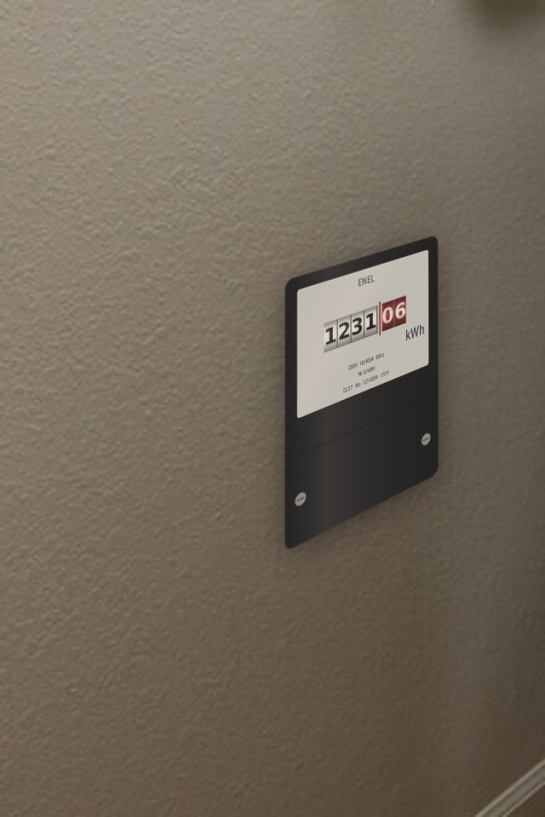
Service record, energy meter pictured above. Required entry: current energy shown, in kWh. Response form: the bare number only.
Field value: 1231.06
